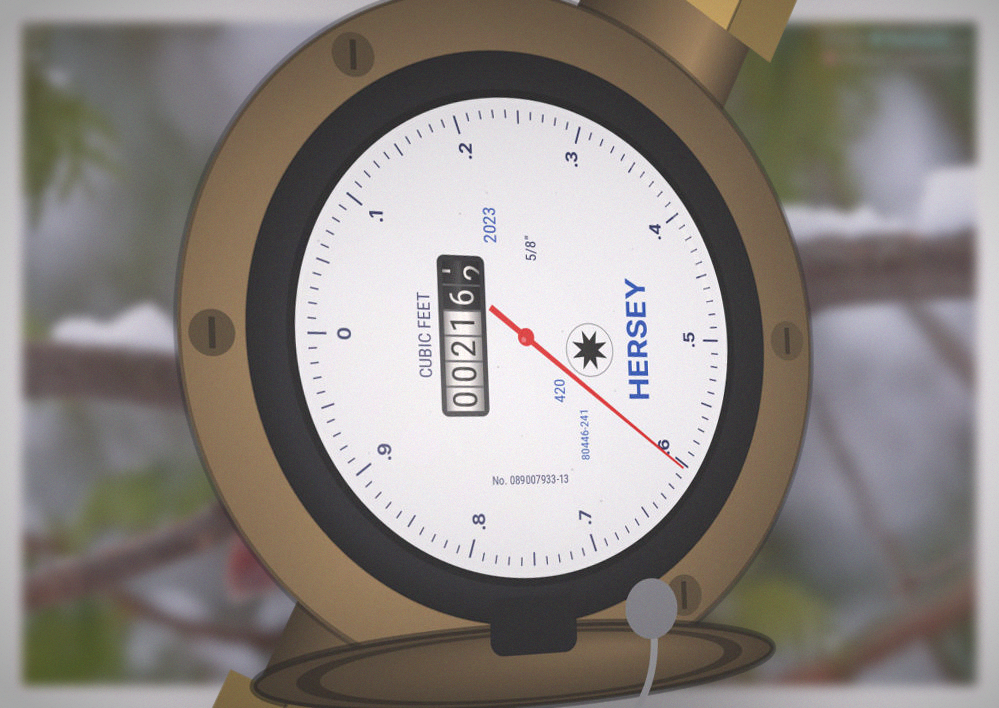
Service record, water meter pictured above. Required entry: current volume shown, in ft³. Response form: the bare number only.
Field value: 2161.60
